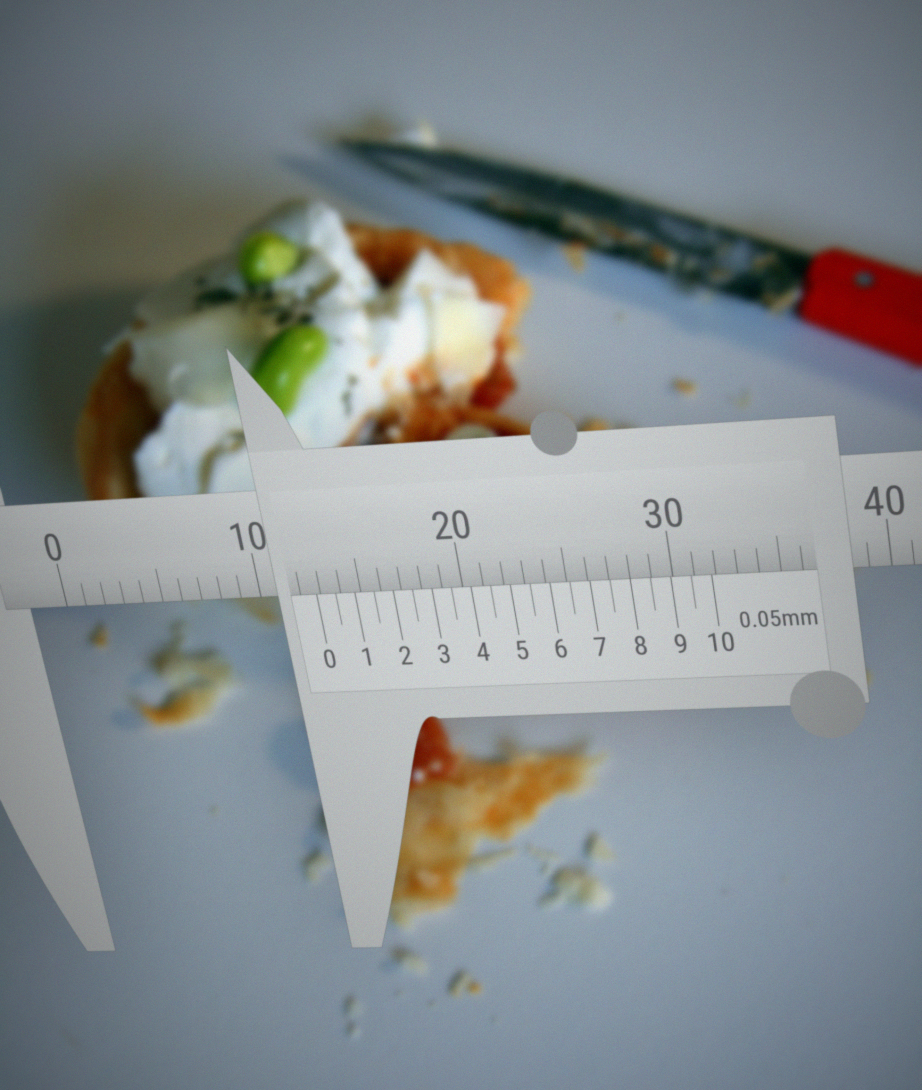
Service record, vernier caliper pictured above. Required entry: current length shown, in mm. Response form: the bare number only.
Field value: 12.8
